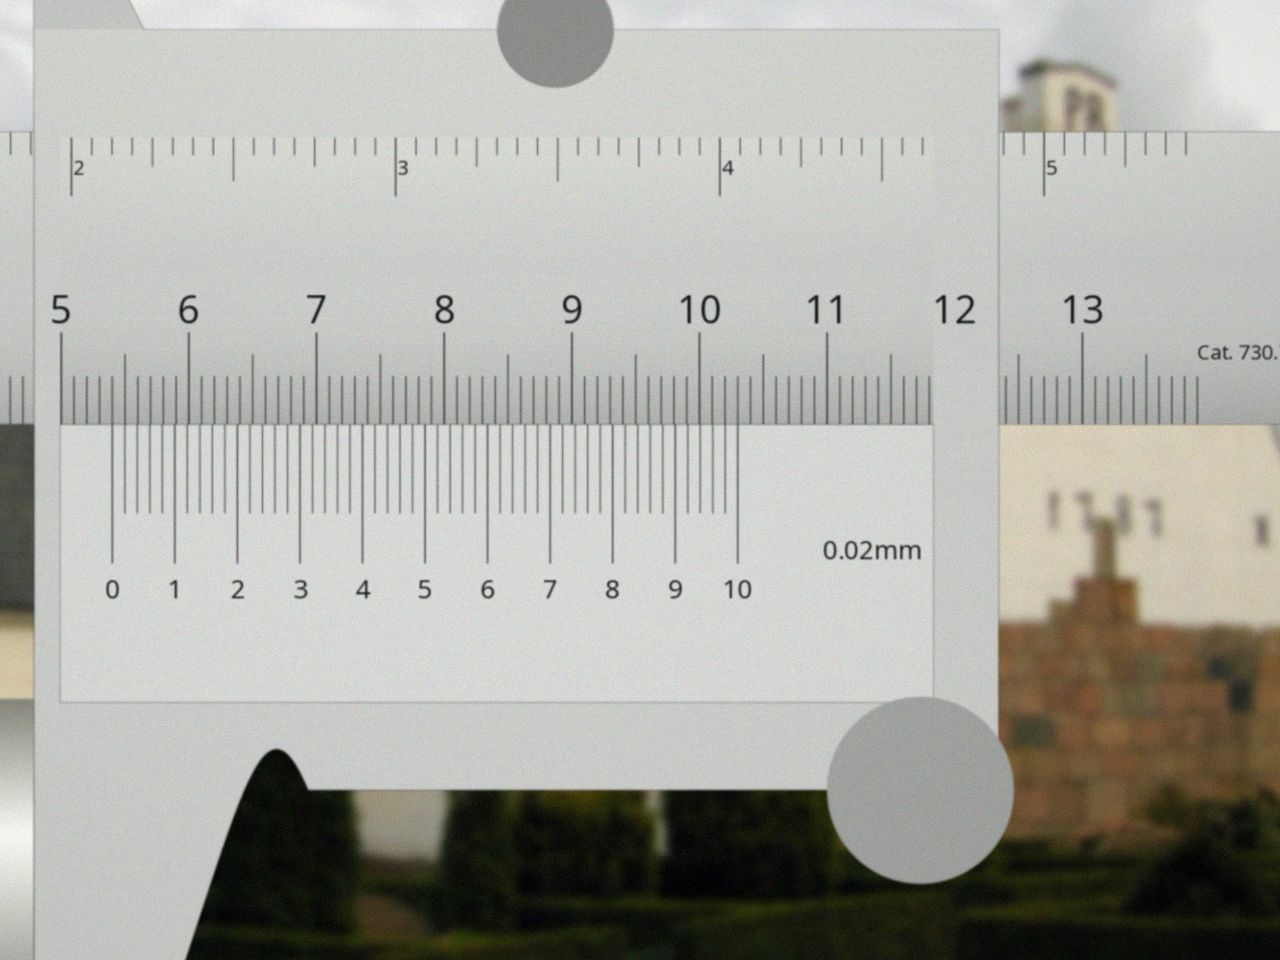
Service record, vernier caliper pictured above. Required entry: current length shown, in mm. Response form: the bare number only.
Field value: 54.0
